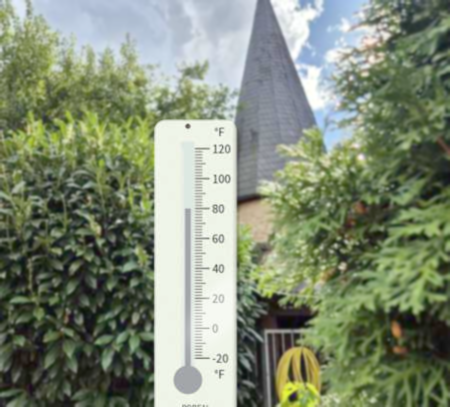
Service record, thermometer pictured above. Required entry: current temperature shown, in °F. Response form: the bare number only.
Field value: 80
